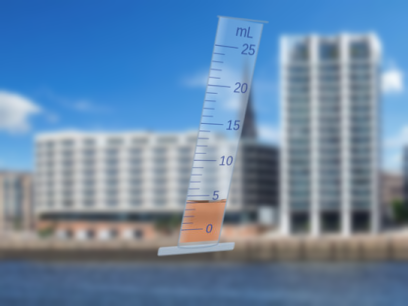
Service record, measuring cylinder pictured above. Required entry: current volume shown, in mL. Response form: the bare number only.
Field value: 4
